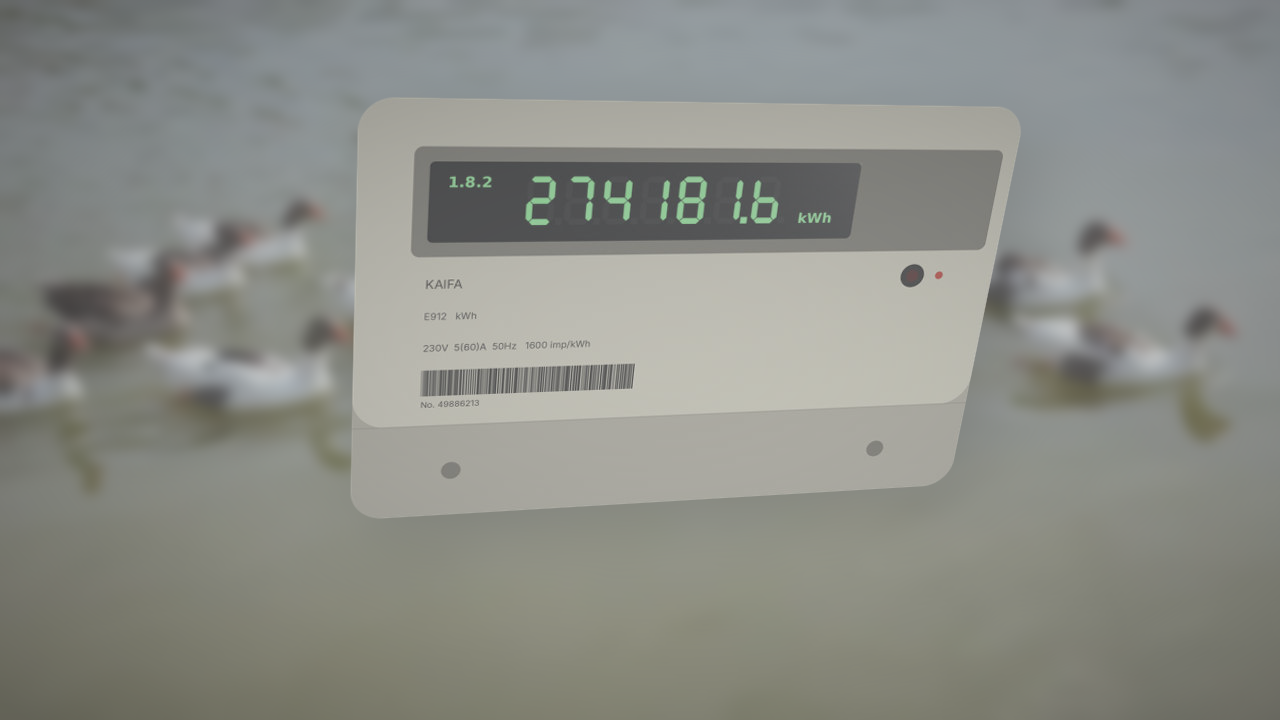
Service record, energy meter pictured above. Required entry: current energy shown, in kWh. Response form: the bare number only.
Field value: 274181.6
